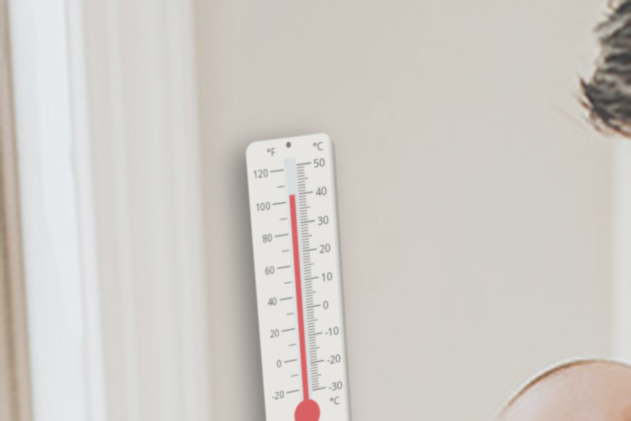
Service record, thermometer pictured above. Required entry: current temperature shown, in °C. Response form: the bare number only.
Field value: 40
